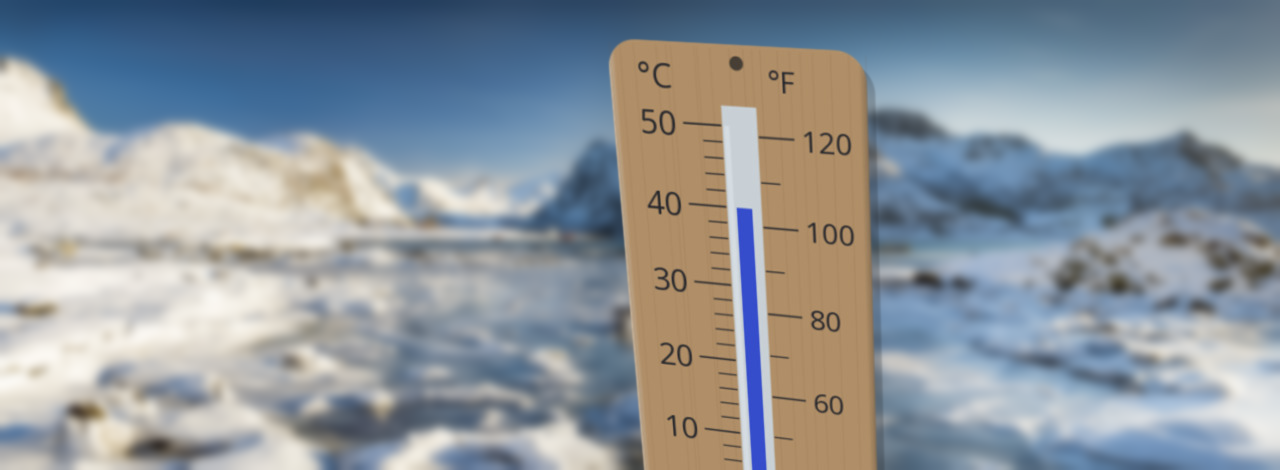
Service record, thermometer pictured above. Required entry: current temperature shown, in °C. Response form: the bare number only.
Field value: 40
